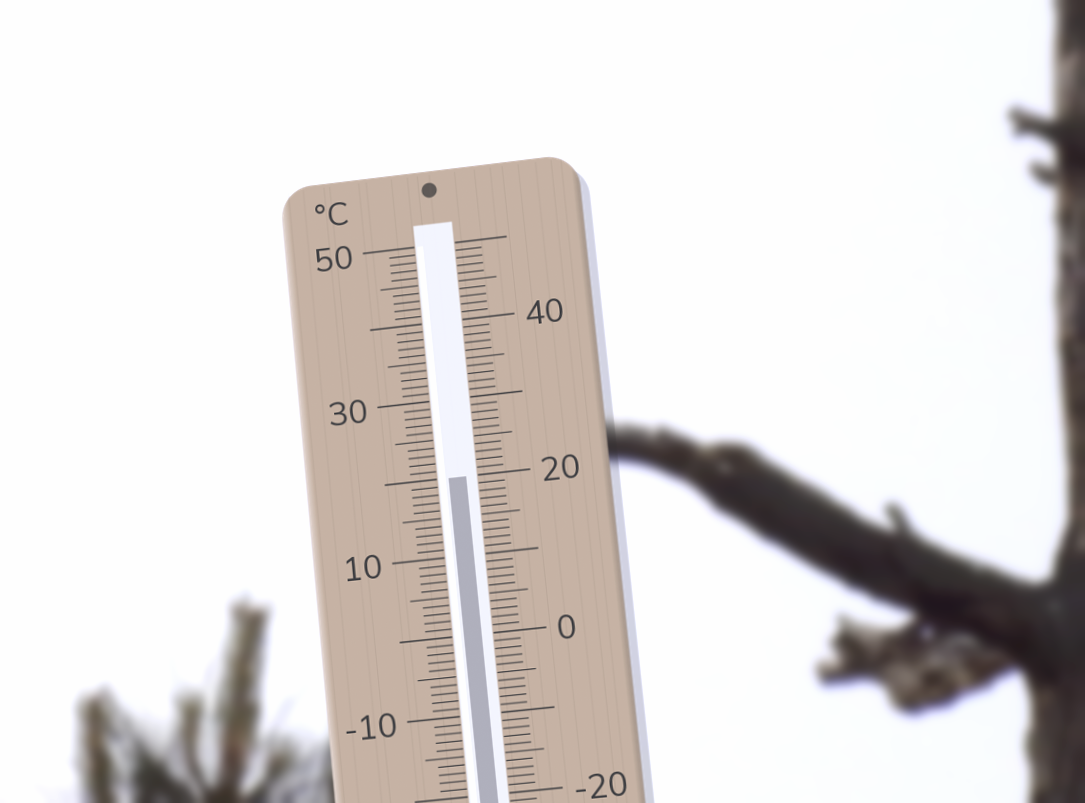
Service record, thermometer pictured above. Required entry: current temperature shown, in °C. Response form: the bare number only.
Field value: 20
